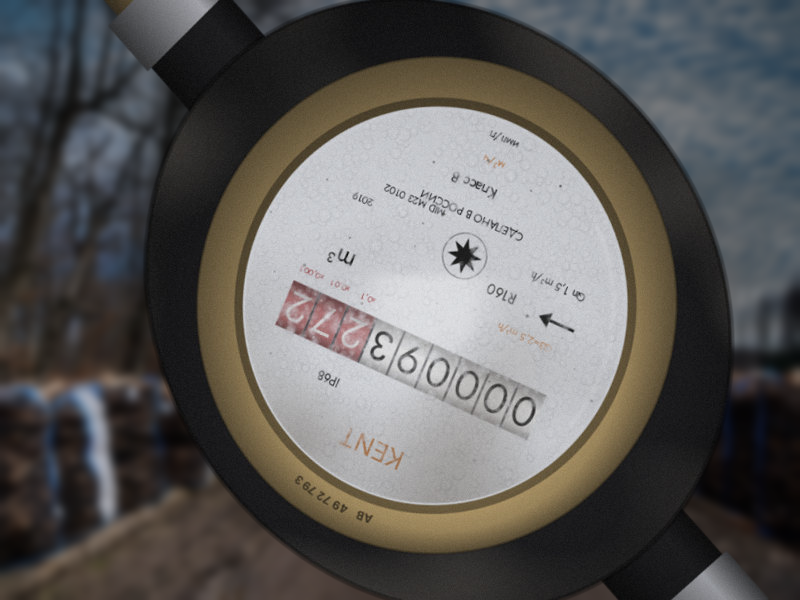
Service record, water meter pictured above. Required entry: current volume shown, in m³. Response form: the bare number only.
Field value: 93.272
